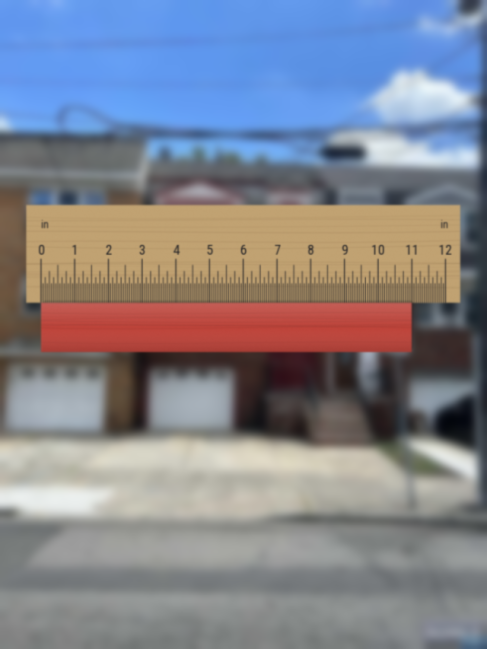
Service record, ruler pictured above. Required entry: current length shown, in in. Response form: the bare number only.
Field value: 11
